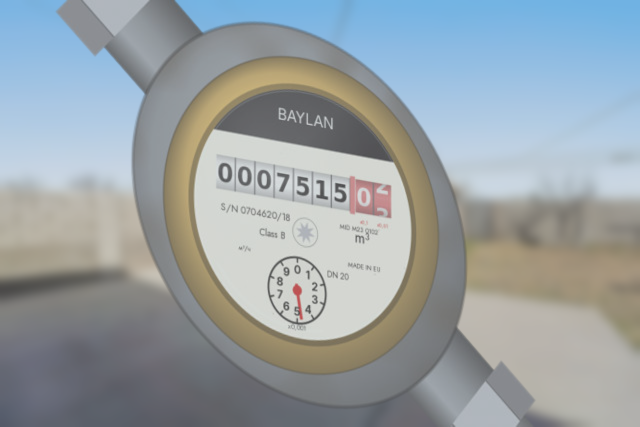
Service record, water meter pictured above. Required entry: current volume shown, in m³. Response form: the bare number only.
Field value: 7515.024
